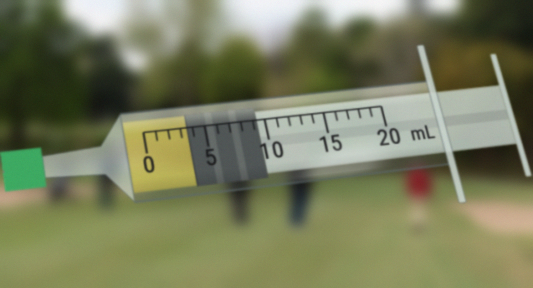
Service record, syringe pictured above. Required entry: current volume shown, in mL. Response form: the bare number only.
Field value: 3.5
